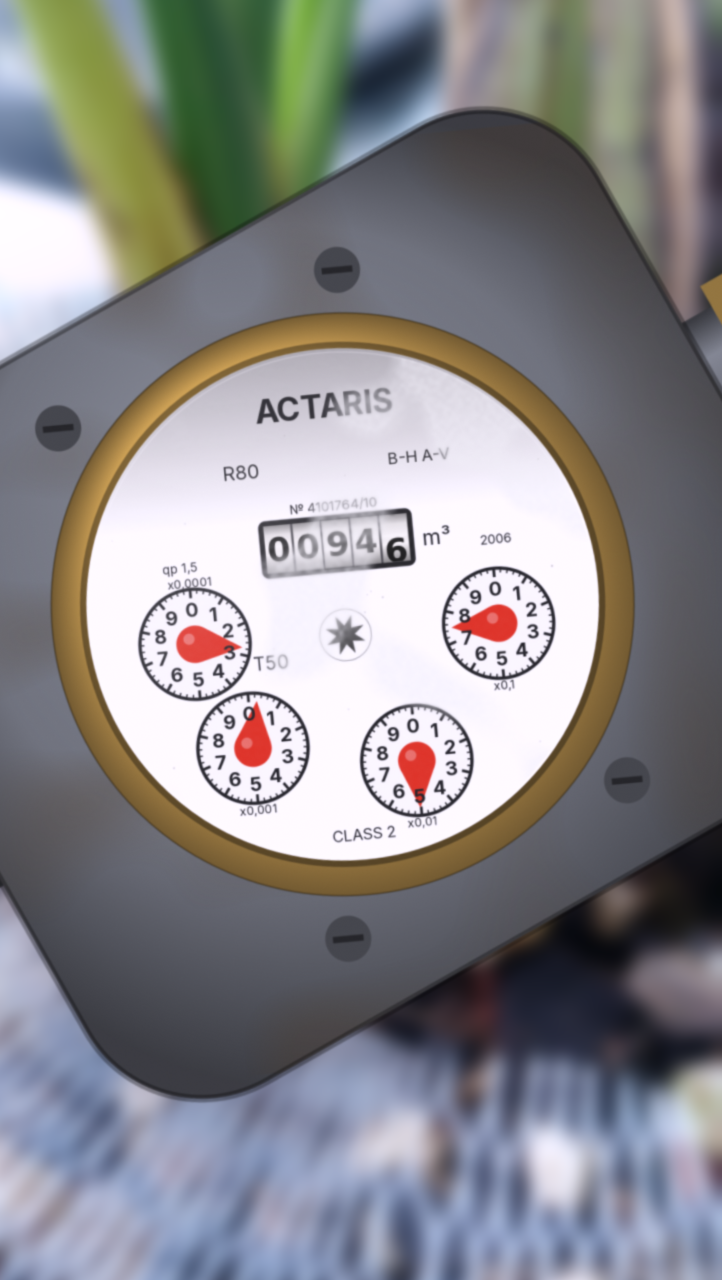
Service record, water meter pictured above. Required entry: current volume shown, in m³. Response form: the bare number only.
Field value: 945.7502
